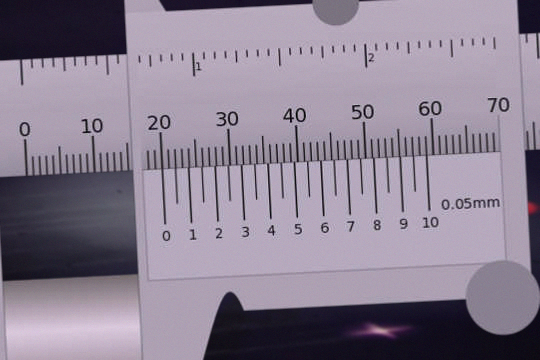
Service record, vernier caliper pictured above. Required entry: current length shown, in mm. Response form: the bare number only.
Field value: 20.0
